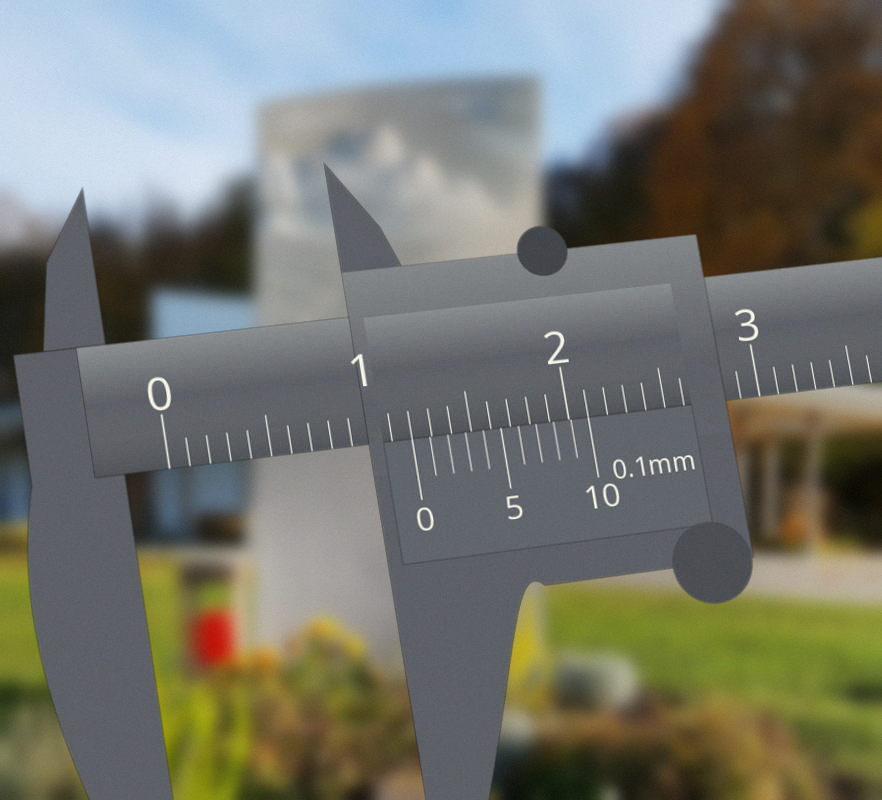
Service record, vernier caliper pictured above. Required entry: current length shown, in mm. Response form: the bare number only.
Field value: 12.0
